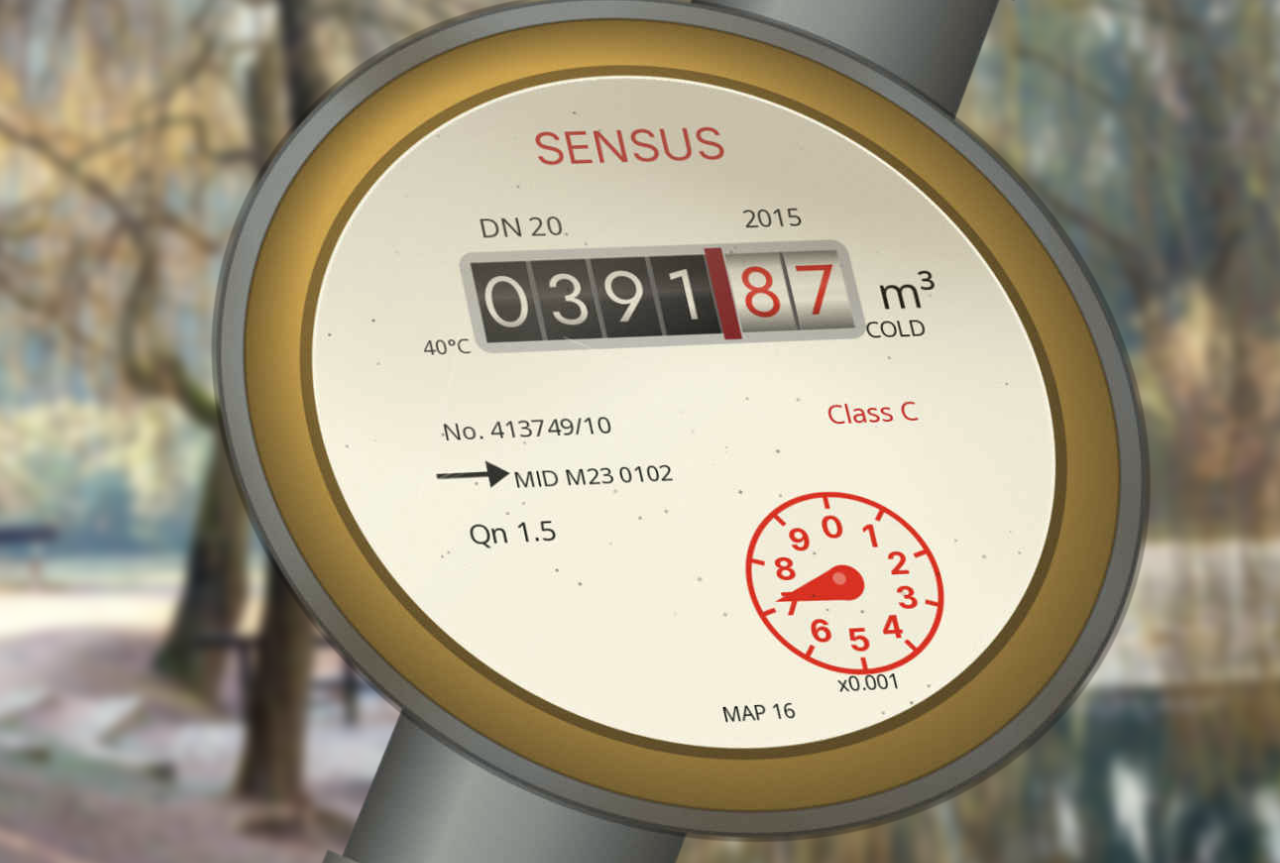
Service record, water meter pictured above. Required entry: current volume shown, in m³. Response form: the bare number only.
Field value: 391.877
